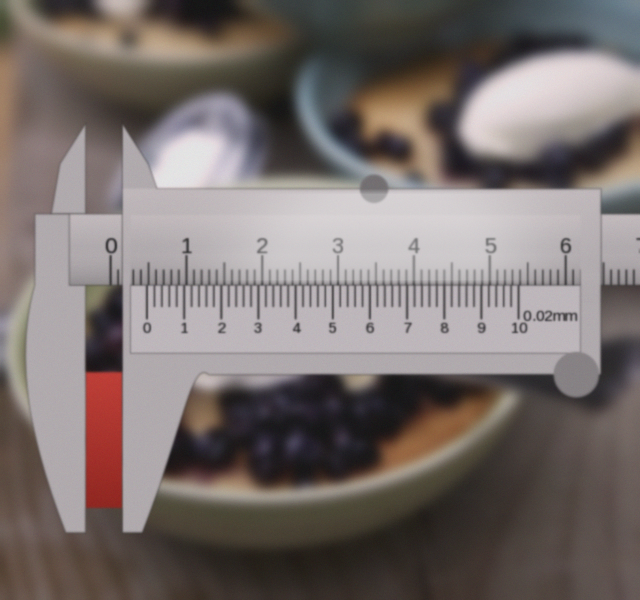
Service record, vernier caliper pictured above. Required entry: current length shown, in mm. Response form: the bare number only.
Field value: 4.8
